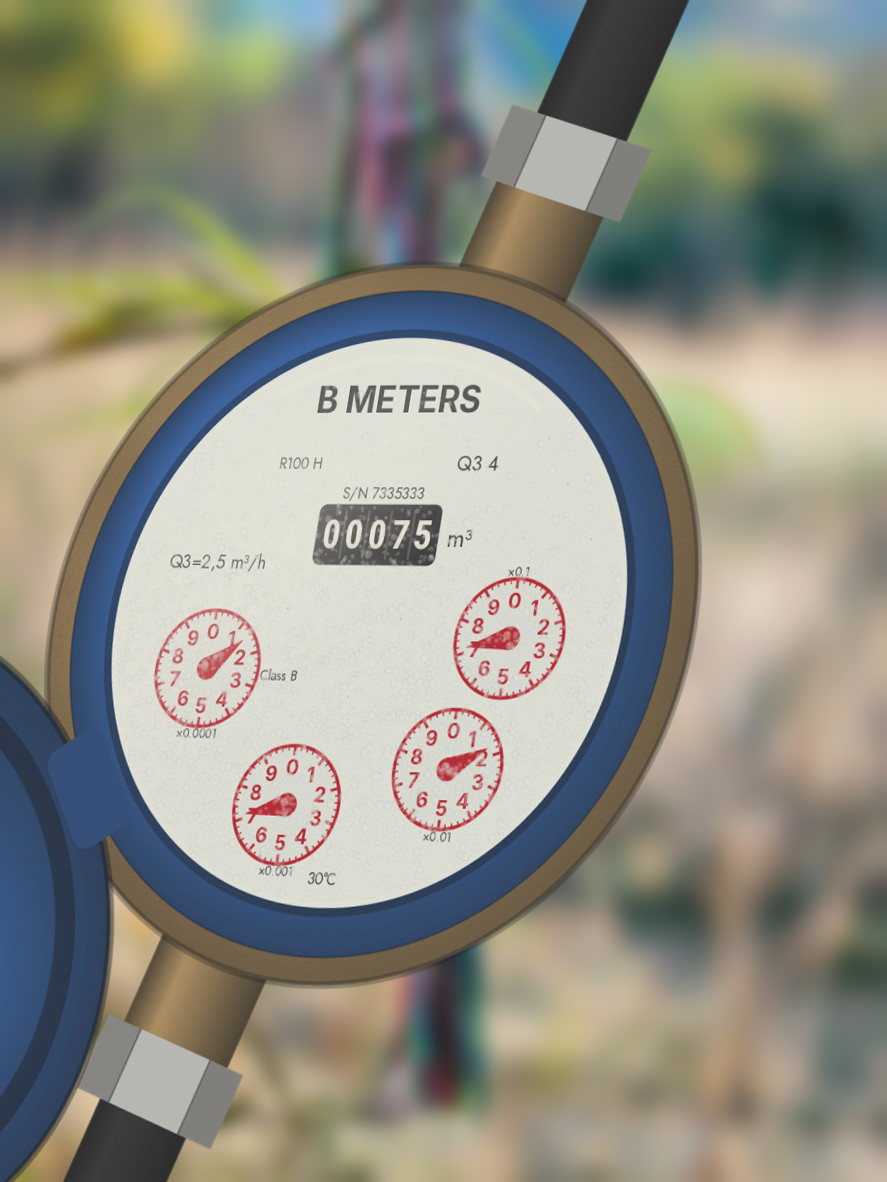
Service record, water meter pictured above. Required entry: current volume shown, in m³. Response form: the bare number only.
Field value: 75.7171
